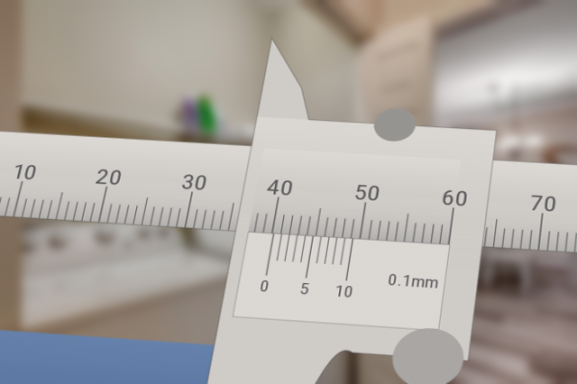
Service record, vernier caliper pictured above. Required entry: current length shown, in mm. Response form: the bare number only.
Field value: 40.2
